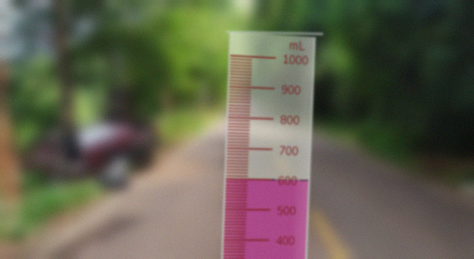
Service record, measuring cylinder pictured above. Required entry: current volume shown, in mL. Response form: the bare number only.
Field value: 600
